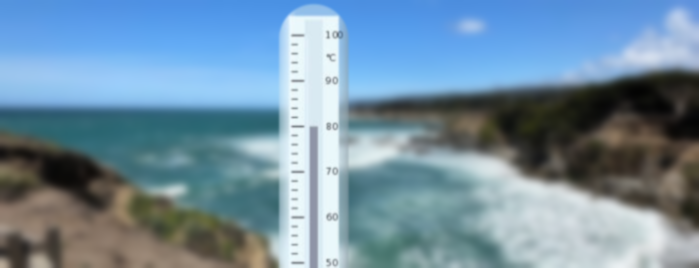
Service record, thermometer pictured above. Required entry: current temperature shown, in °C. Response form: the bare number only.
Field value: 80
